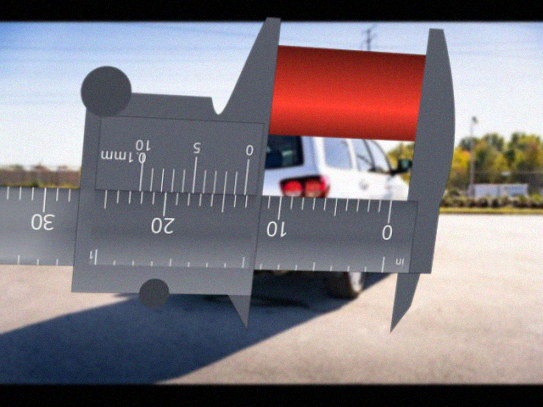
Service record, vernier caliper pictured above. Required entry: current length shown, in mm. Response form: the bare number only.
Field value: 13.2
